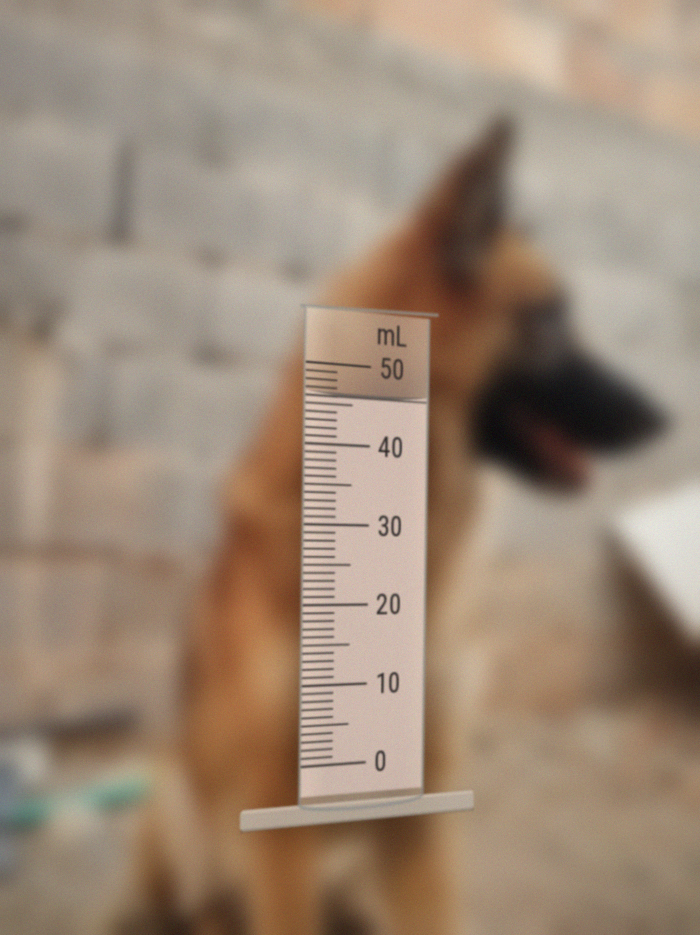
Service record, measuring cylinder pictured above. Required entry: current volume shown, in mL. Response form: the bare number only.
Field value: 46
